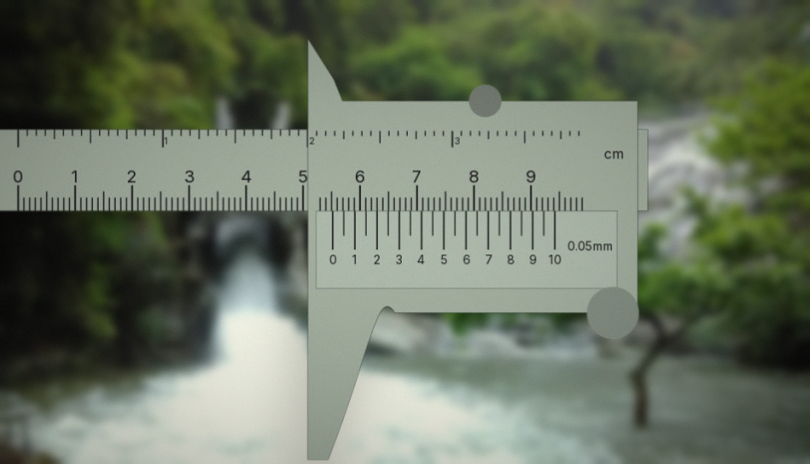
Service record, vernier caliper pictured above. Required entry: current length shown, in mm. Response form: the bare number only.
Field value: 55.2
